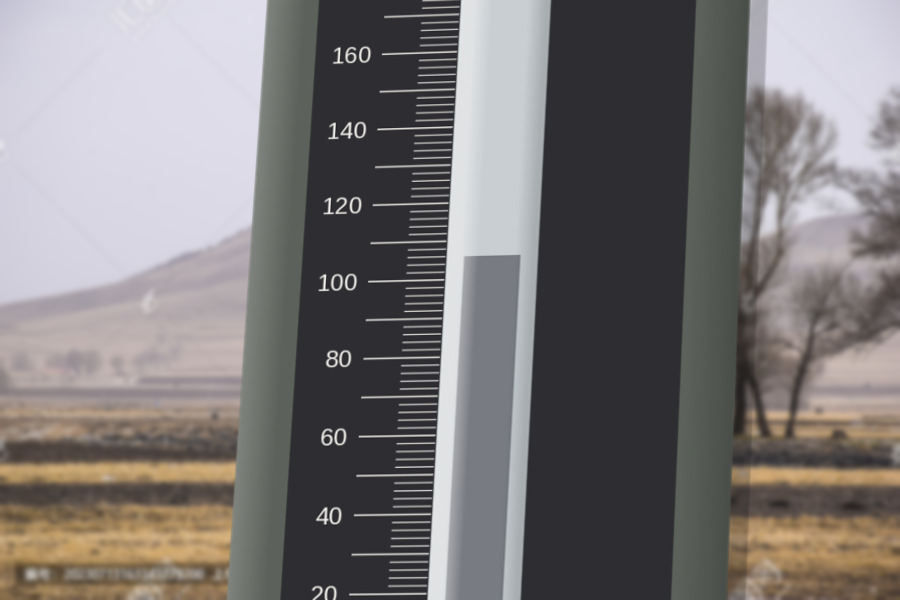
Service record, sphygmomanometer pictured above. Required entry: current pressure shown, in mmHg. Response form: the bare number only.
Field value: 106
